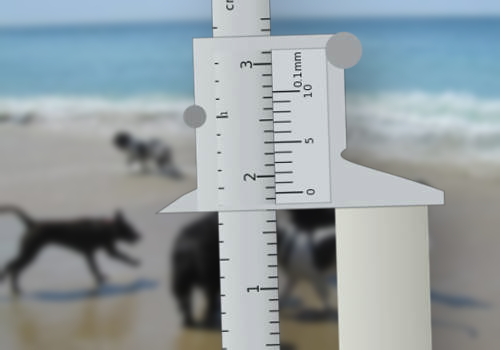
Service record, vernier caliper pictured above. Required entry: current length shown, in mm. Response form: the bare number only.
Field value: 18.5
